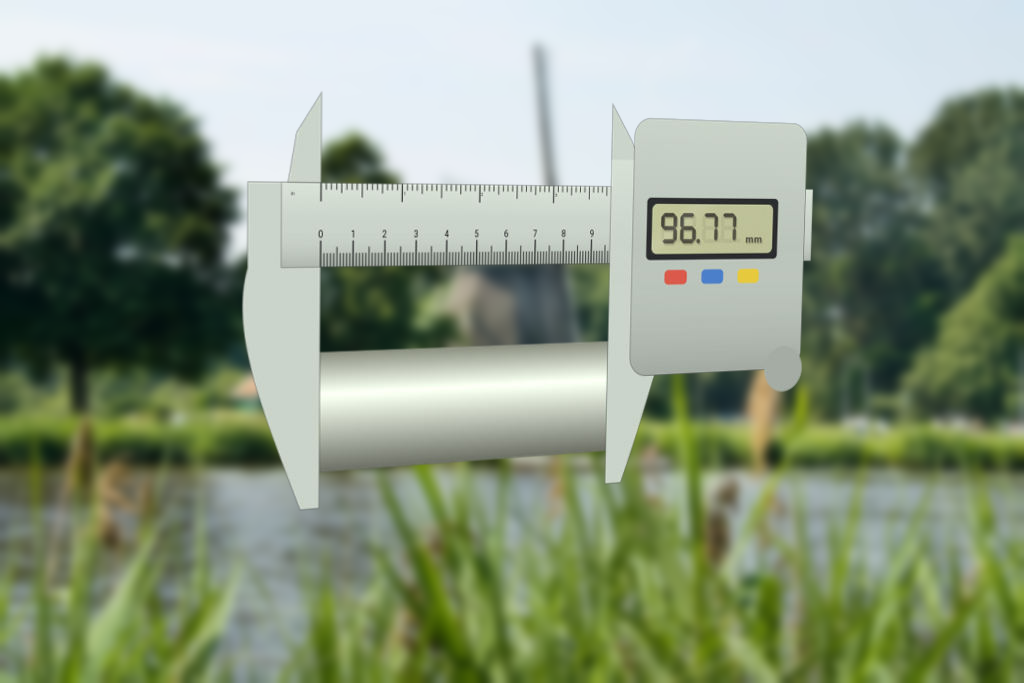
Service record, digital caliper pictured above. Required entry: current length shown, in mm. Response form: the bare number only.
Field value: 96.77
